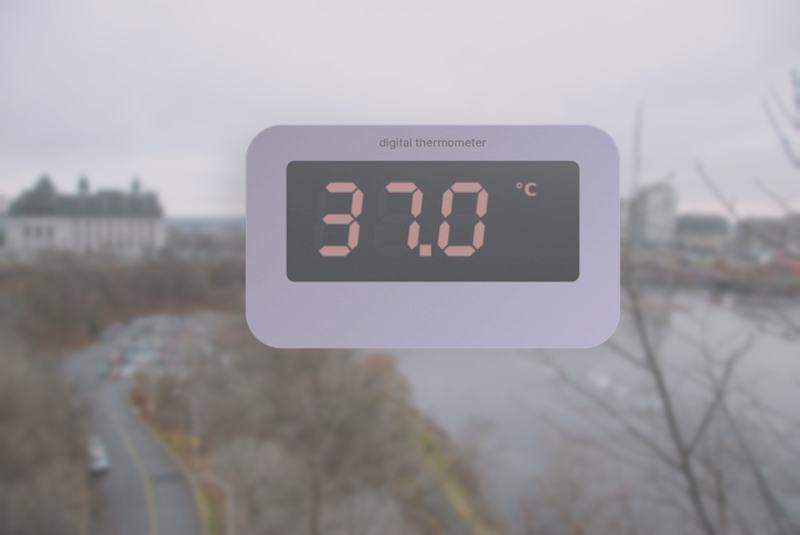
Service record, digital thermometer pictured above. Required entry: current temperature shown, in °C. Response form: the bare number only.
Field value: 37.0
